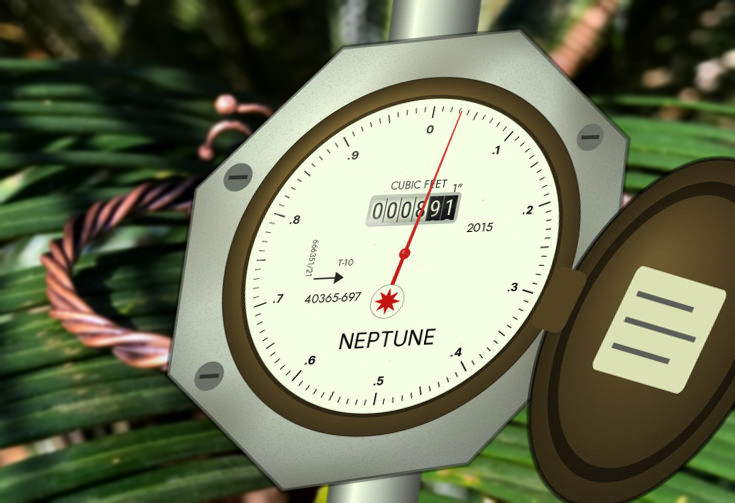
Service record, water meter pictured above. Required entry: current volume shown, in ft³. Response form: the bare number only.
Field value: 891.03
